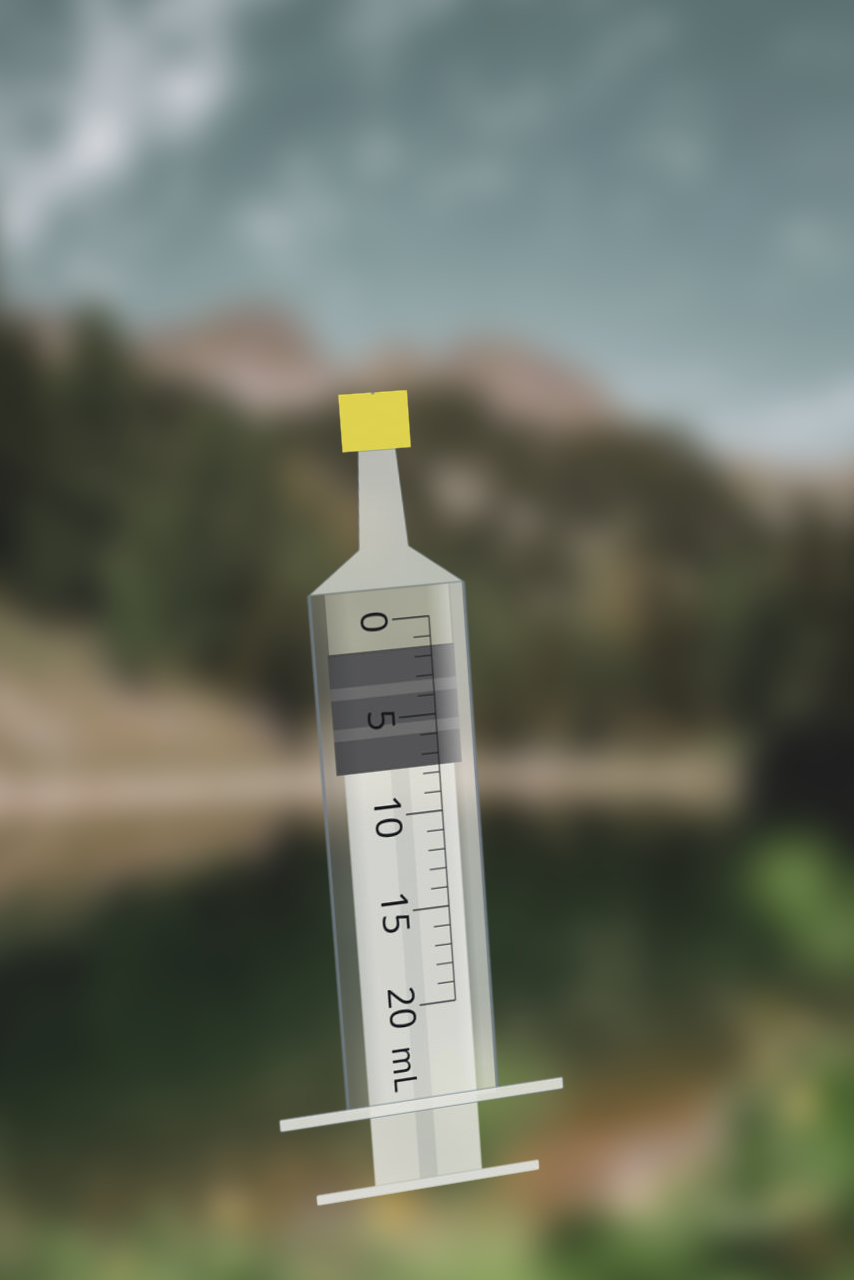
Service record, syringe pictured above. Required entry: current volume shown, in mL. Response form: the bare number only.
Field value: 1.5
